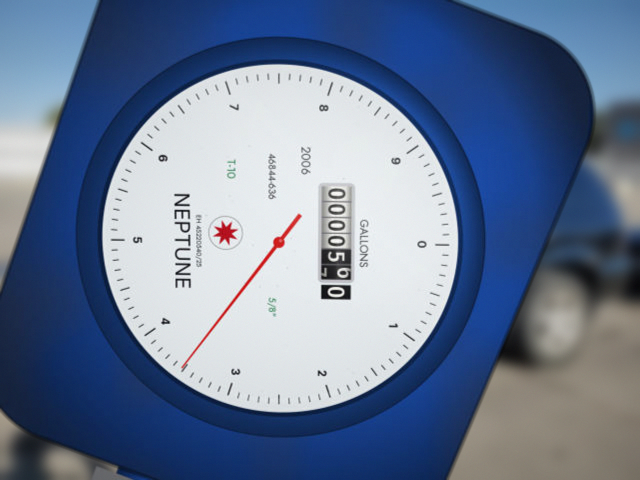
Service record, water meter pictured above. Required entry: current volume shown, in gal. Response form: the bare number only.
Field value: 563.5
